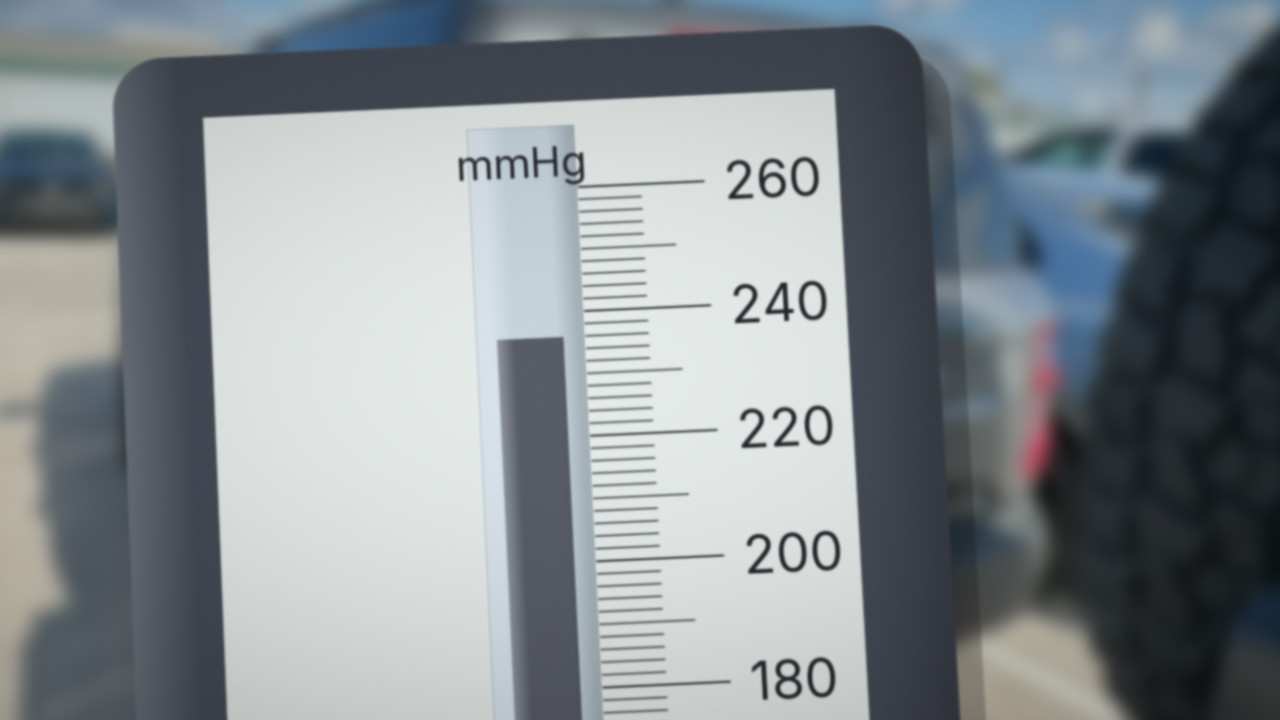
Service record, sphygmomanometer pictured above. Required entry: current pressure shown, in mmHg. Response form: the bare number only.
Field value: 236
